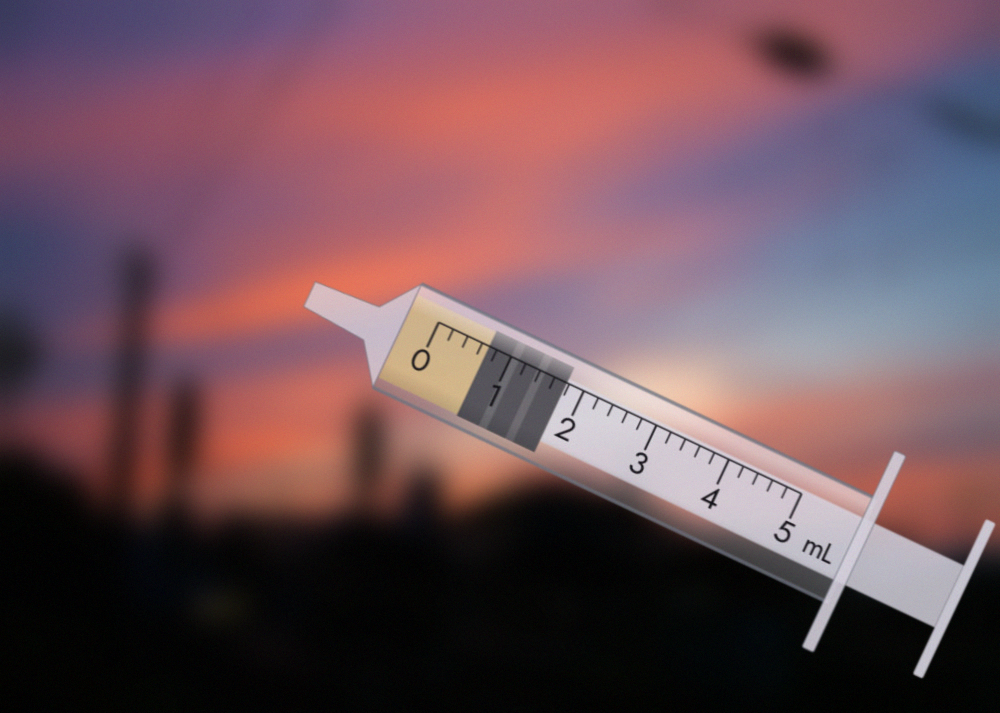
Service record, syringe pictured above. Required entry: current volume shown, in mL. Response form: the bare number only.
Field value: 0.7
